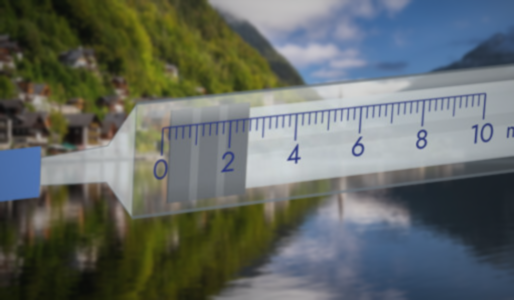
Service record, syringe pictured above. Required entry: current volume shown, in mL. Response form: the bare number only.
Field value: 0.2
